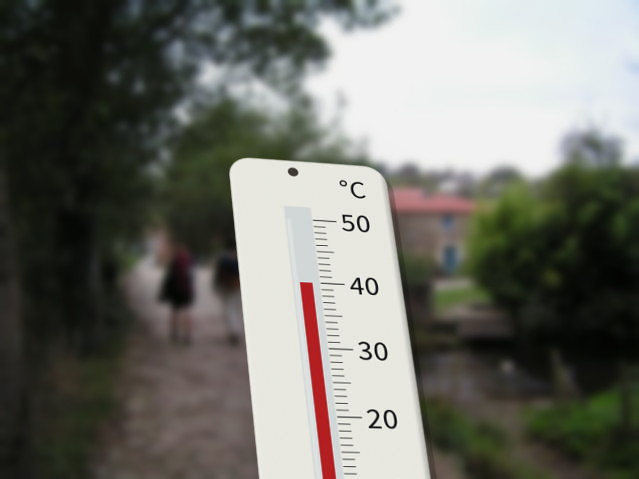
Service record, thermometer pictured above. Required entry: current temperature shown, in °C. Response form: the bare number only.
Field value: 40
